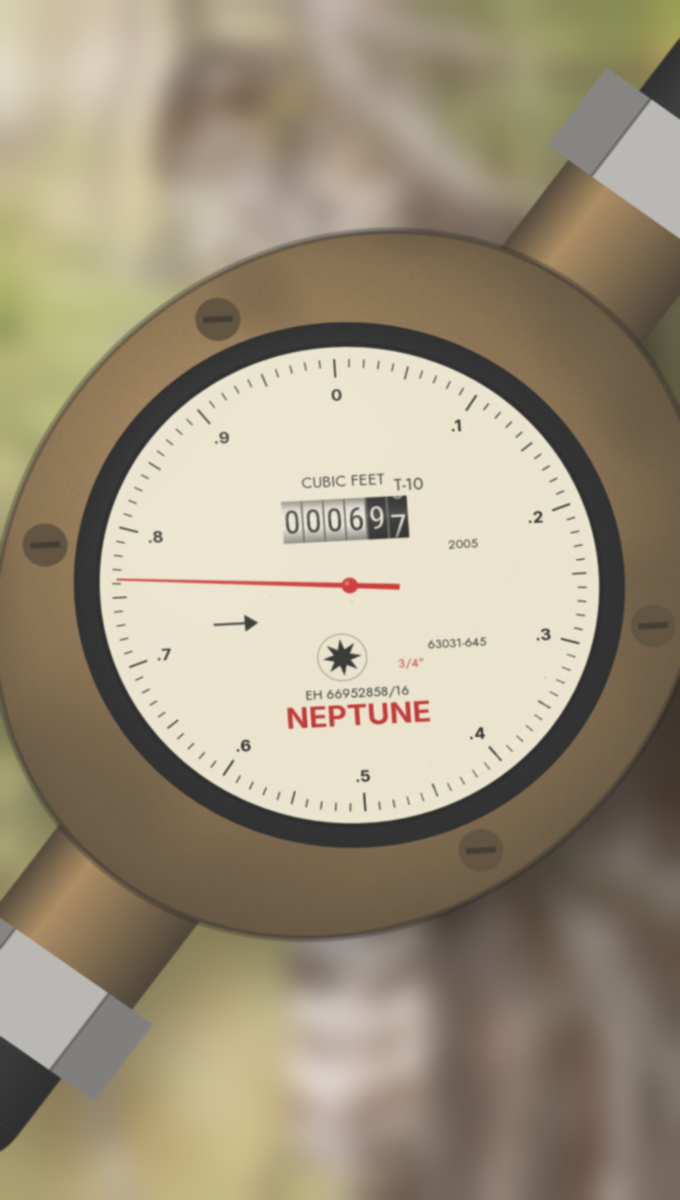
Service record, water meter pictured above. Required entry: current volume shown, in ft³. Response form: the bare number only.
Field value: 696.76
